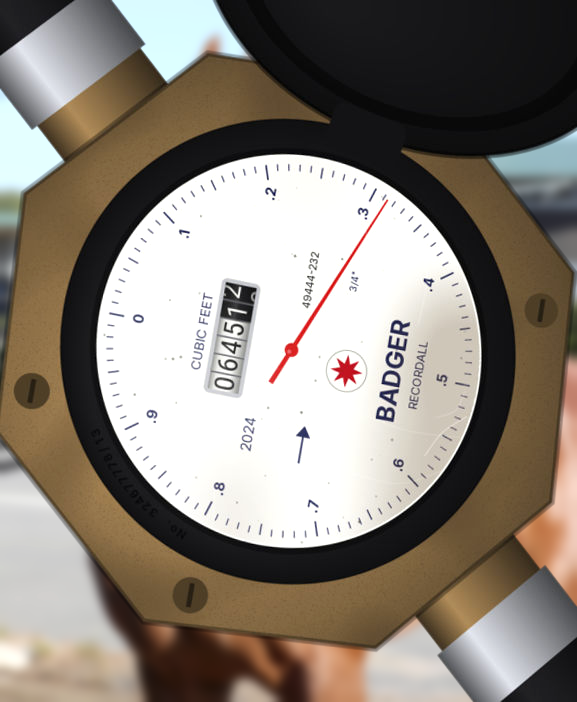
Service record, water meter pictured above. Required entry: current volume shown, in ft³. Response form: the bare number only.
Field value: 64512.31
